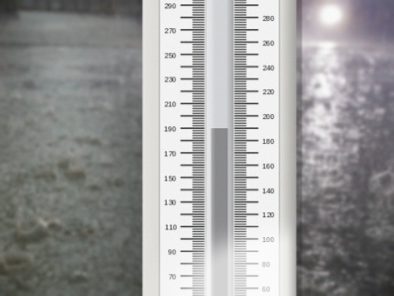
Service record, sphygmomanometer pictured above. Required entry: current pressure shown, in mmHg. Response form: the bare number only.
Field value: 190
